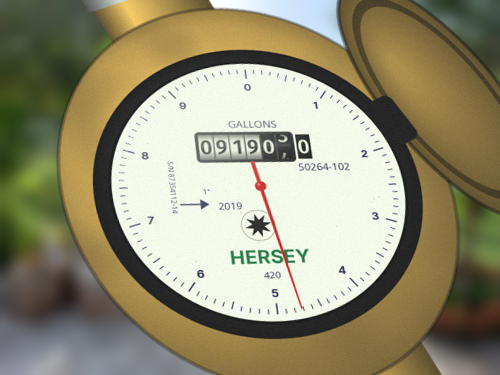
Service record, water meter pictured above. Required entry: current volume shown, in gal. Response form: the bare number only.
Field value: 919034.7
